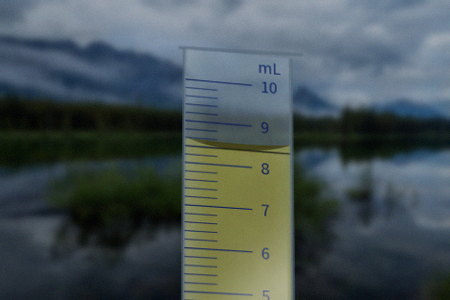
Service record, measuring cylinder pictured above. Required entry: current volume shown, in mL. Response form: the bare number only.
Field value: 8.4
